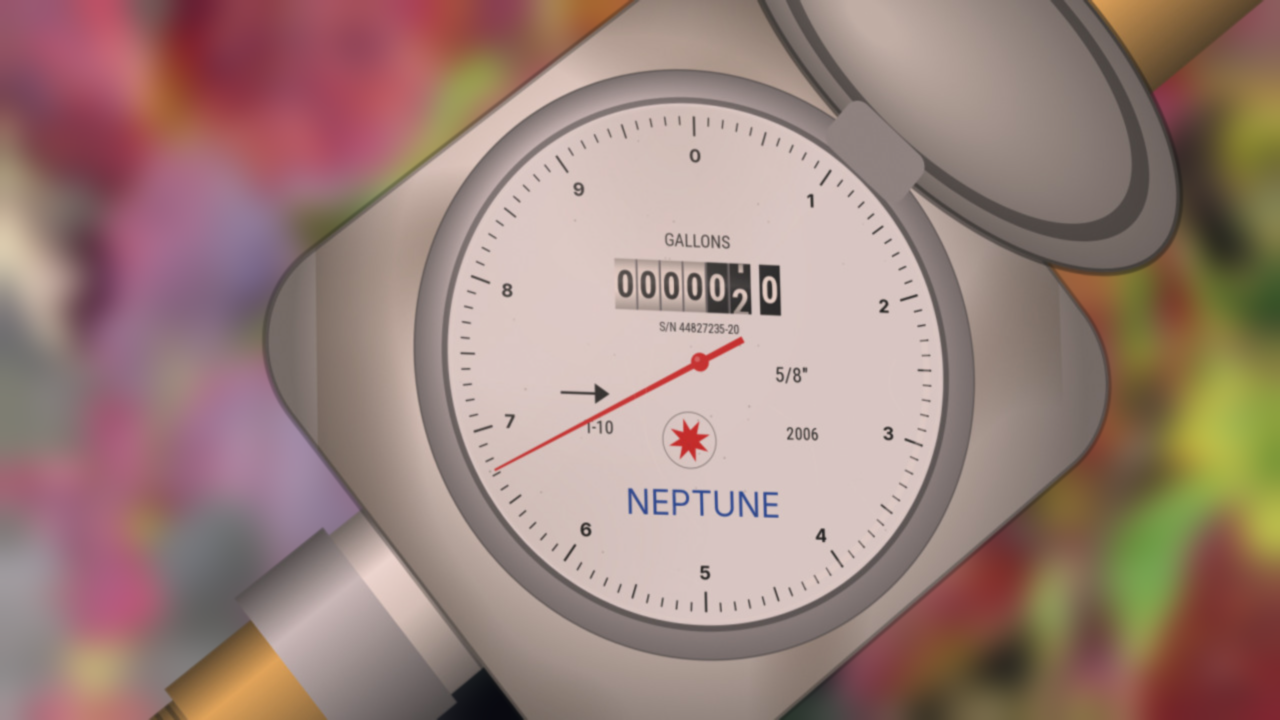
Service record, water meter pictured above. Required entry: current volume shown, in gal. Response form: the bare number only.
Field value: 16.7
